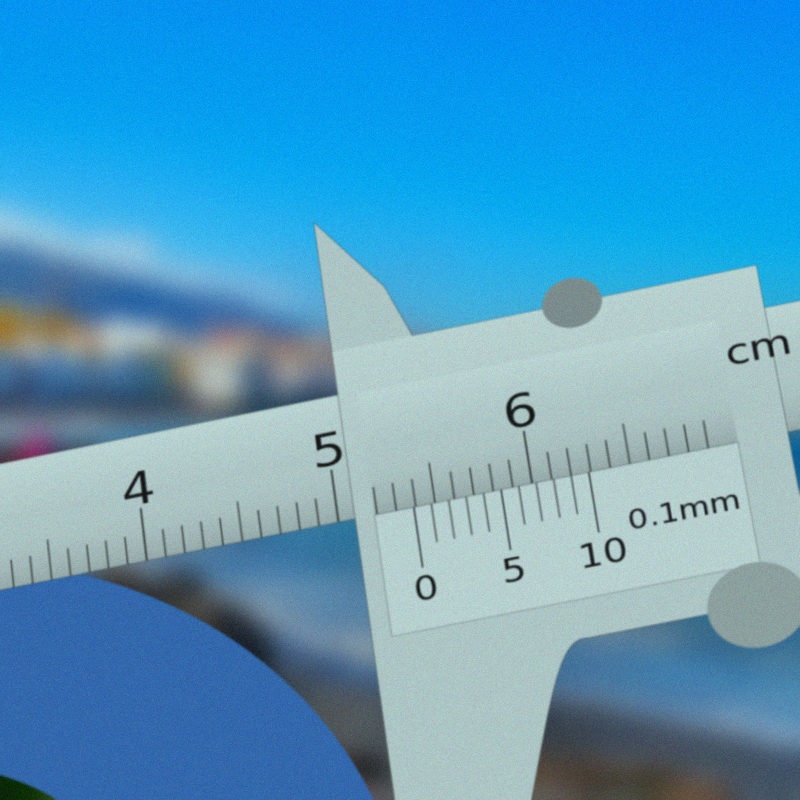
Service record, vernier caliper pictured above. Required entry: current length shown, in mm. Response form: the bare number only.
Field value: 53.9
